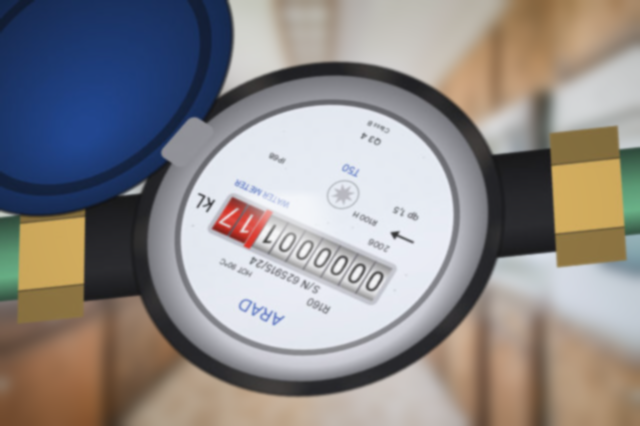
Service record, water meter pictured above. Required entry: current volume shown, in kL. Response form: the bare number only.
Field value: 1.17
